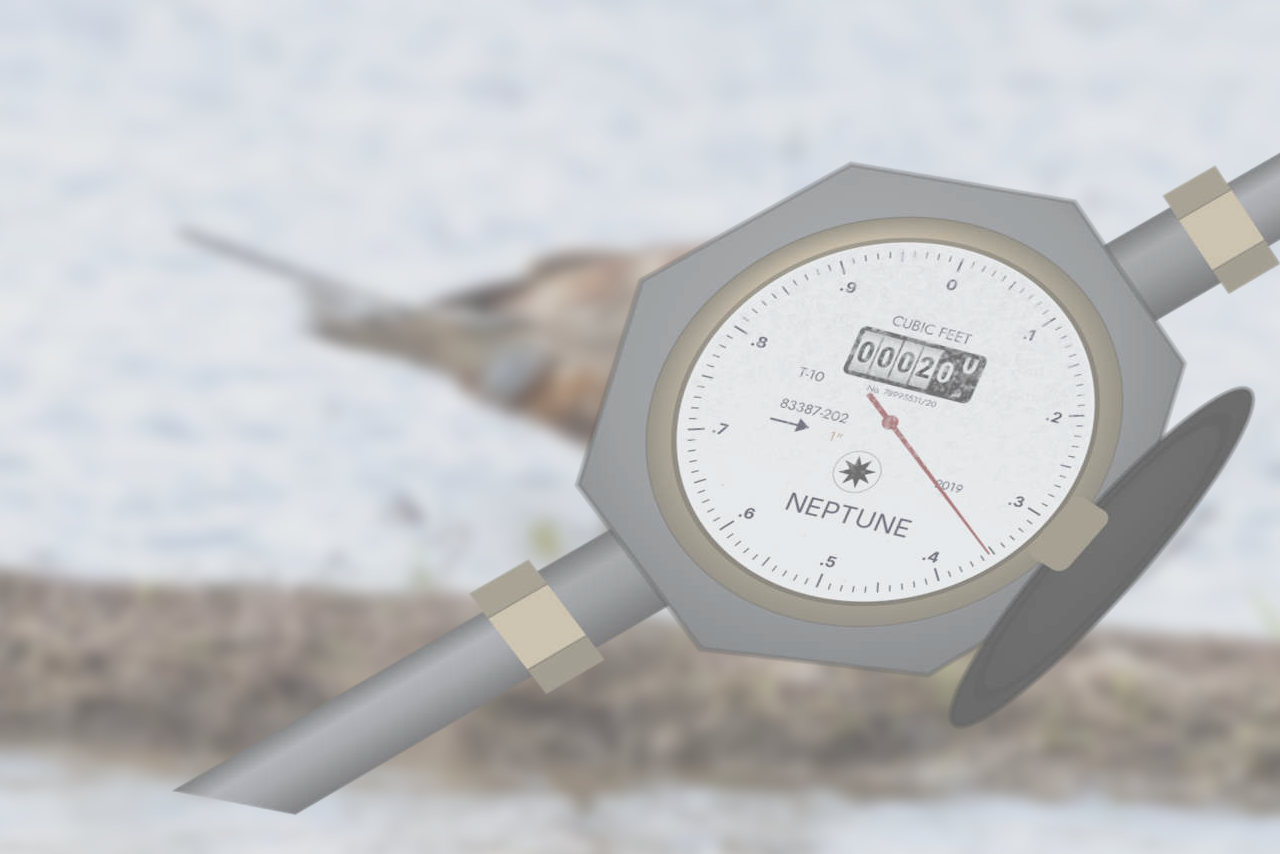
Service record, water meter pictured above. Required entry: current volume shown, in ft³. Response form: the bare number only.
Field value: 200.35
